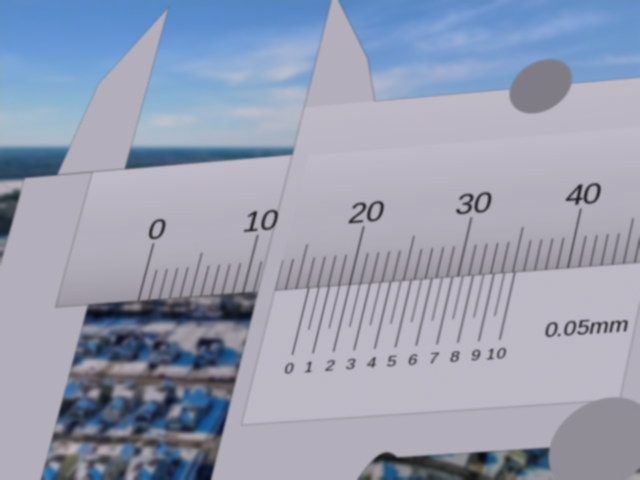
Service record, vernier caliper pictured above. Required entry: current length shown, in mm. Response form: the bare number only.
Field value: 16.2
